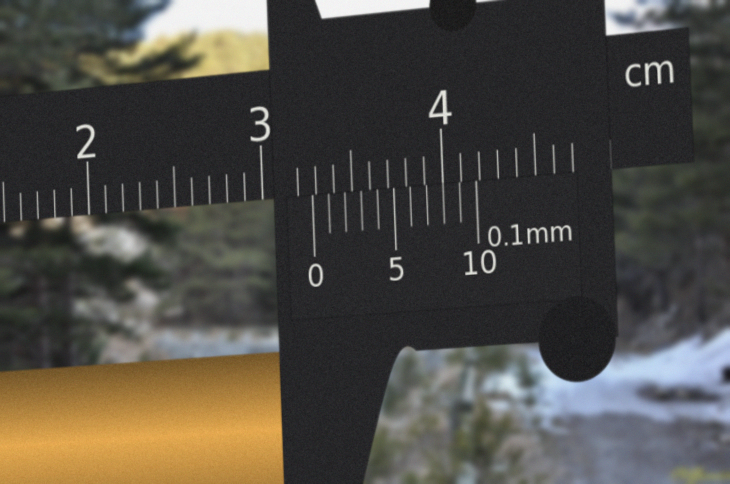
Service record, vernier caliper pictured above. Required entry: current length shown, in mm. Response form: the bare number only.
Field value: 32.8
